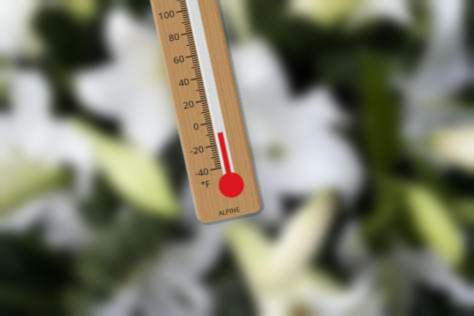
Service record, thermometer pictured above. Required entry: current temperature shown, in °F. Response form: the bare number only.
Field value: -10
